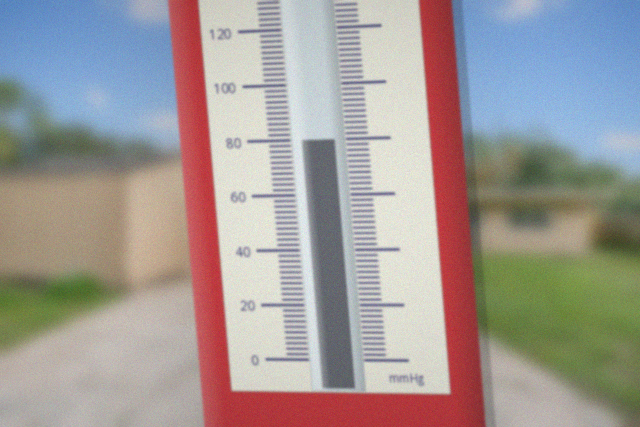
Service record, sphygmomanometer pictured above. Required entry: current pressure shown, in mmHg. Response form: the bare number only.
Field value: 80
